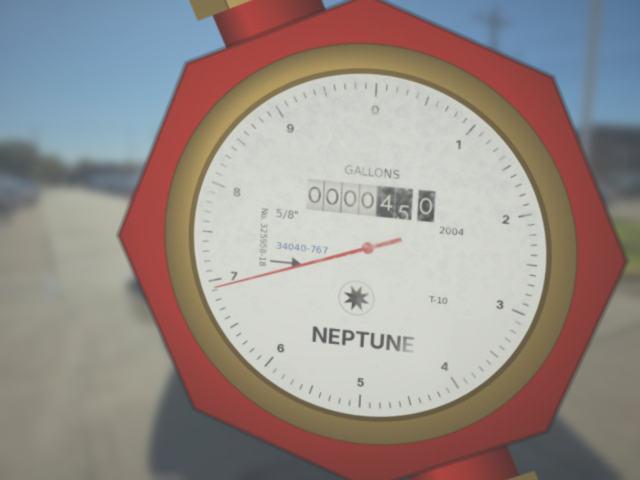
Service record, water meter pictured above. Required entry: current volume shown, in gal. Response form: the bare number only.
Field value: 446.9
